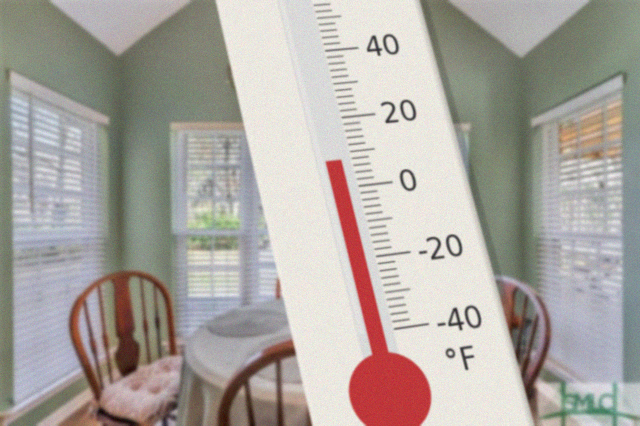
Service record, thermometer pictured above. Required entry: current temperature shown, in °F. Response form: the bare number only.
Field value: 8
